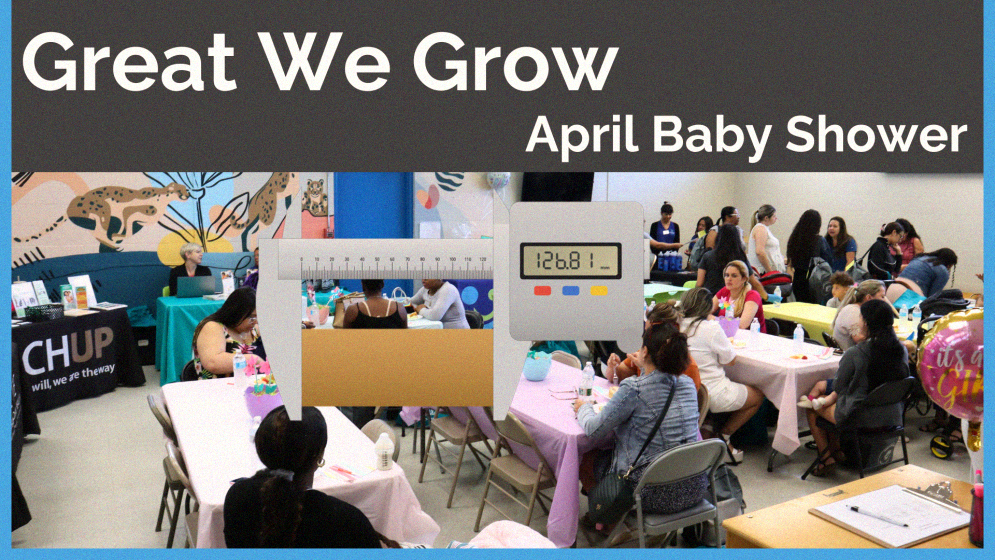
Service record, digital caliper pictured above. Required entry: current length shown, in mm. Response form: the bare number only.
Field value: 126.81
